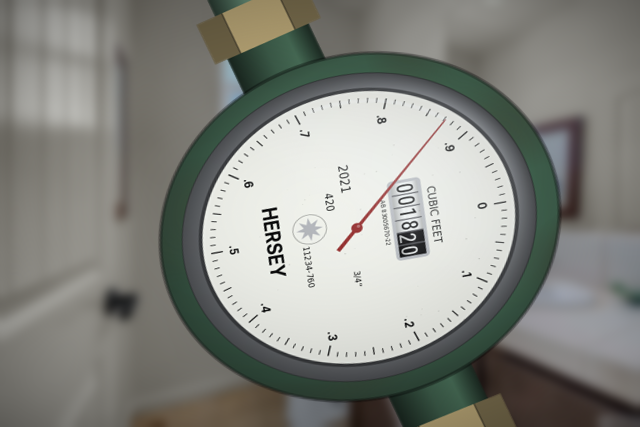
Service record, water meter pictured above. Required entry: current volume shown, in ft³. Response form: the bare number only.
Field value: 1819.87
